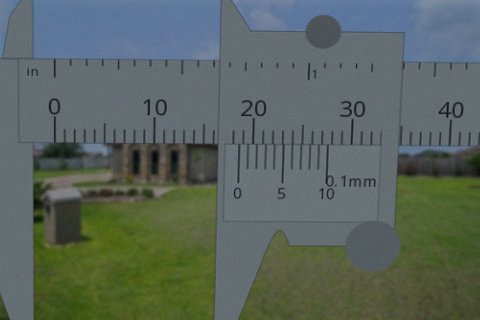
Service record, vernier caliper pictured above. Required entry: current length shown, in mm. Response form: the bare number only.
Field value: 18.6
